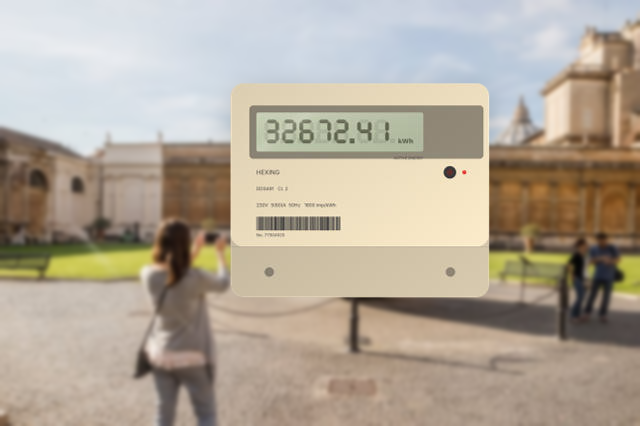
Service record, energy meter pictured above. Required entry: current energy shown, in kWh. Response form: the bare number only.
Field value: 32672.41
